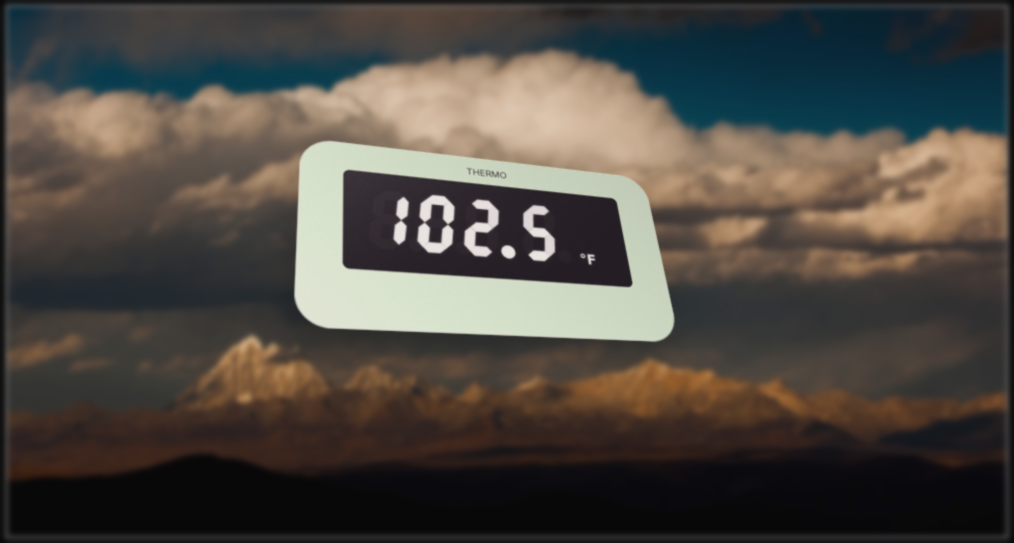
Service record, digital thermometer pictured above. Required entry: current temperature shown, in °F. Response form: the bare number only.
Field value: 102.5
